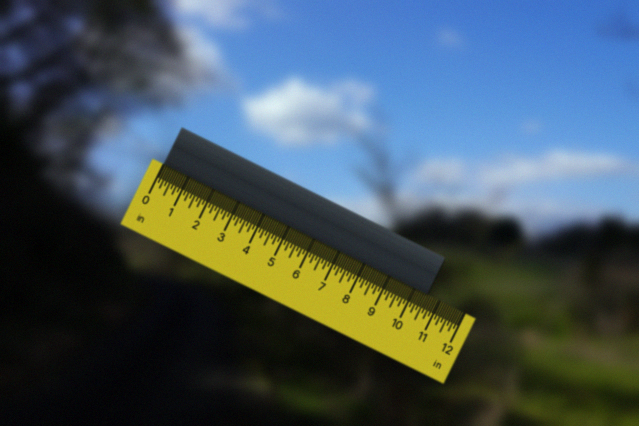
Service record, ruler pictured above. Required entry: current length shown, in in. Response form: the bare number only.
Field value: 10.5
